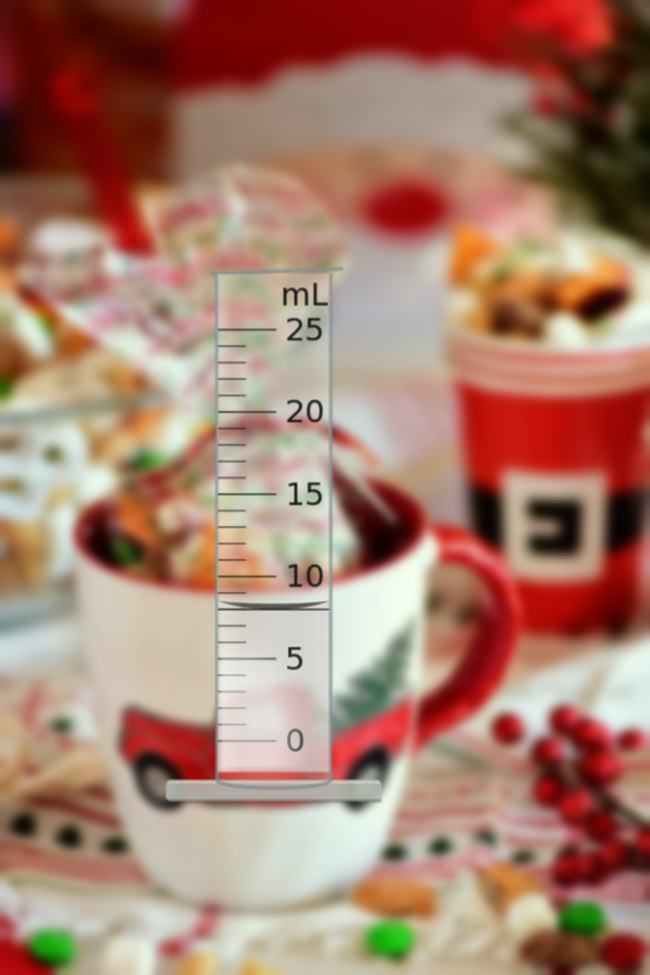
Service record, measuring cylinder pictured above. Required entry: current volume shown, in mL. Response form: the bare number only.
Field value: 8
